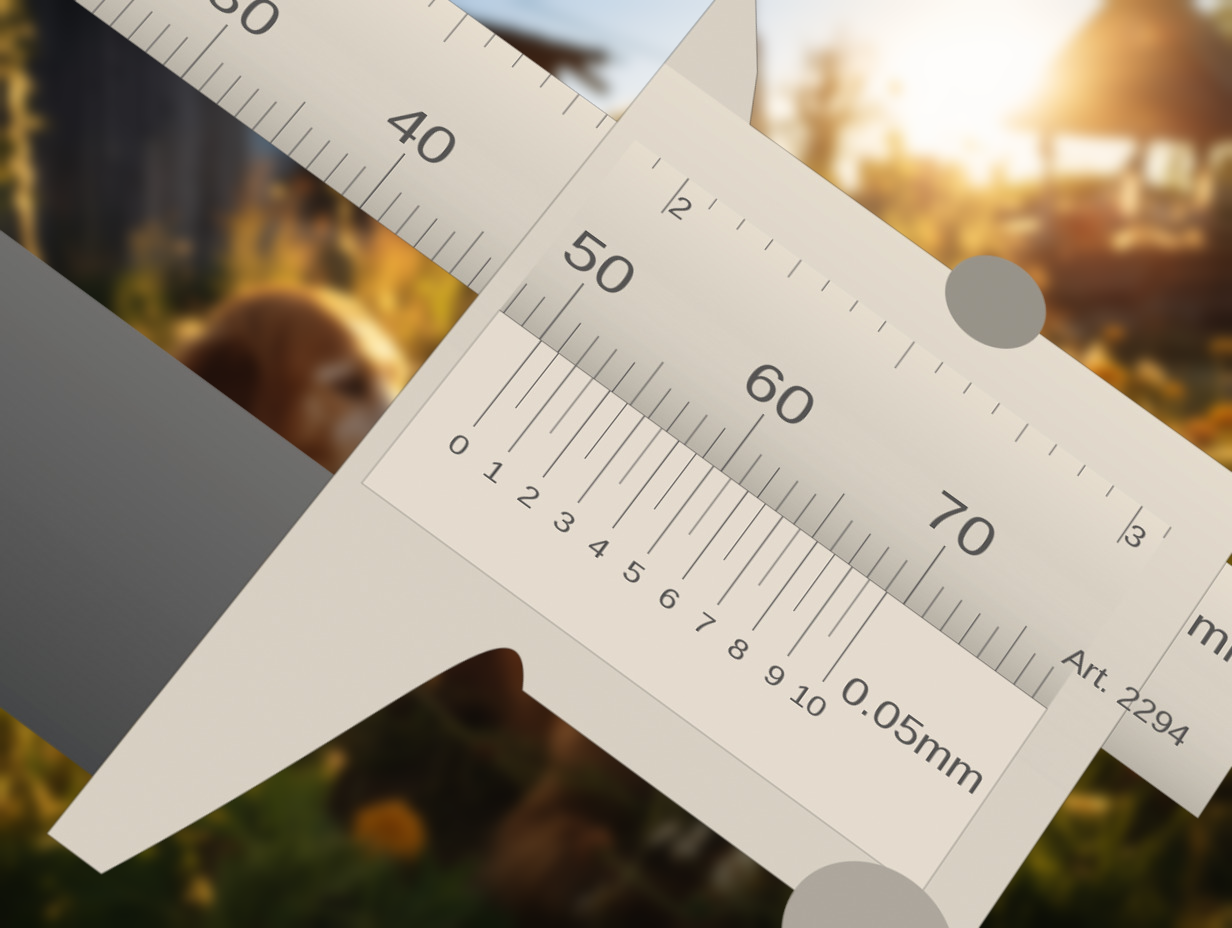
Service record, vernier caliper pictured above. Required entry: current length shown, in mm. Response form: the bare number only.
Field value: 50.1
